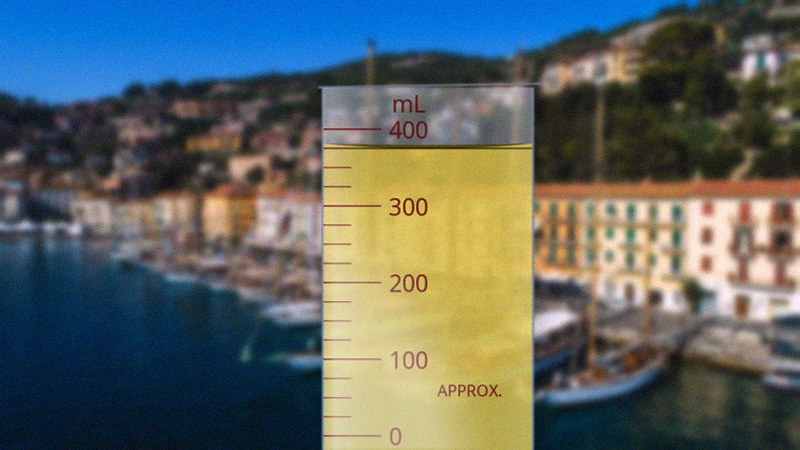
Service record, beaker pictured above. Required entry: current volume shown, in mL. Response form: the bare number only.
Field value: 375
